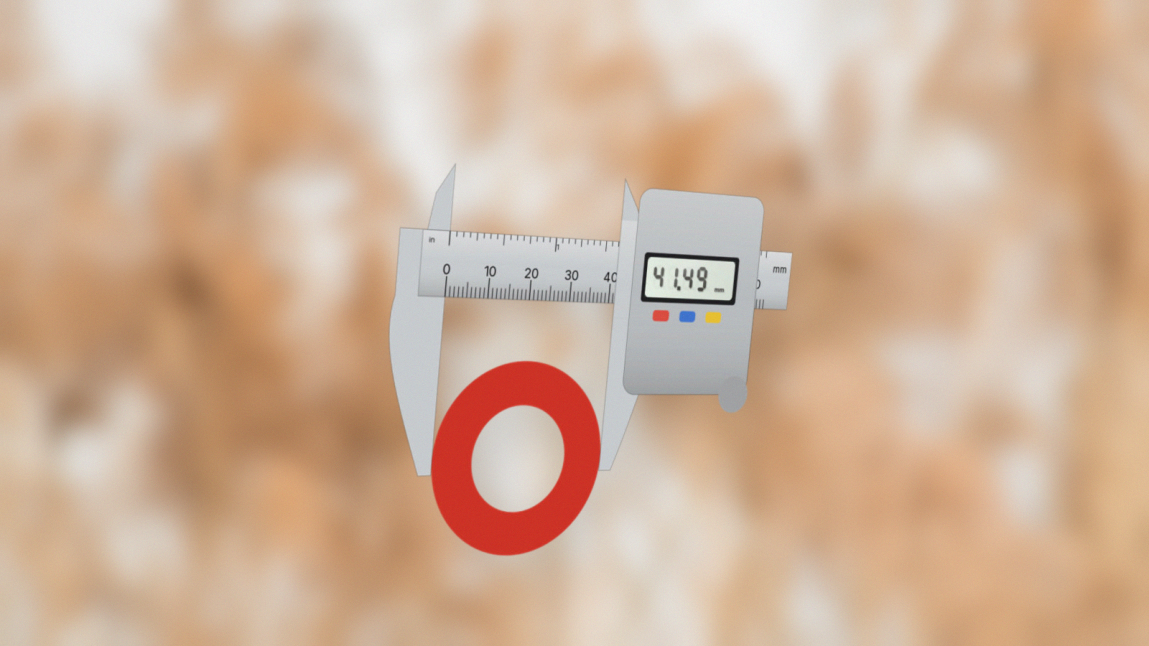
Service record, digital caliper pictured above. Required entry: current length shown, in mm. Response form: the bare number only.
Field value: 41.49
